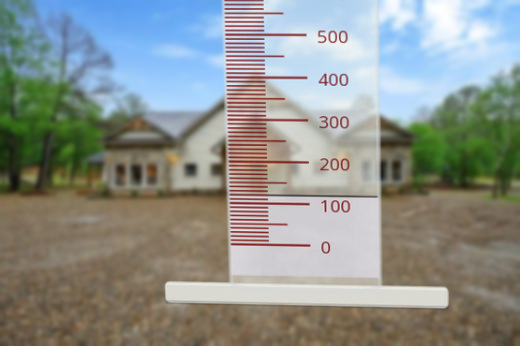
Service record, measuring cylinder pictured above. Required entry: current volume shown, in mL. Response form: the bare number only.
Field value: 120
